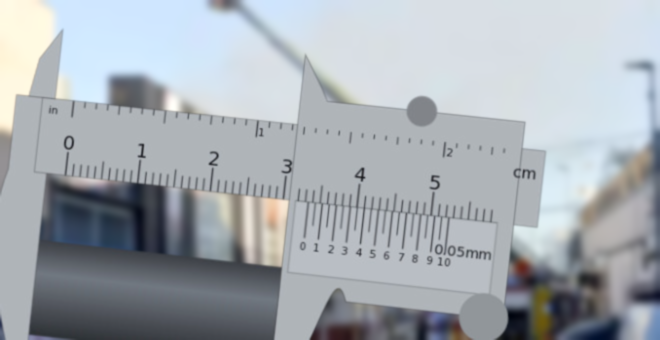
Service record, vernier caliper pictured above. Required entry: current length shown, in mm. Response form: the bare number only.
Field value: 33.4
